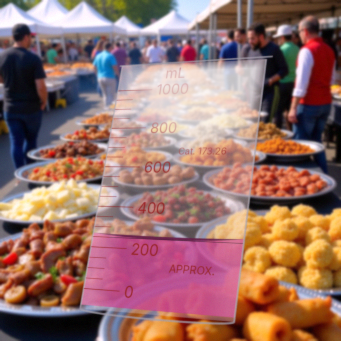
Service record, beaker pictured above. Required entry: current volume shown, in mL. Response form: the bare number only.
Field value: 250
